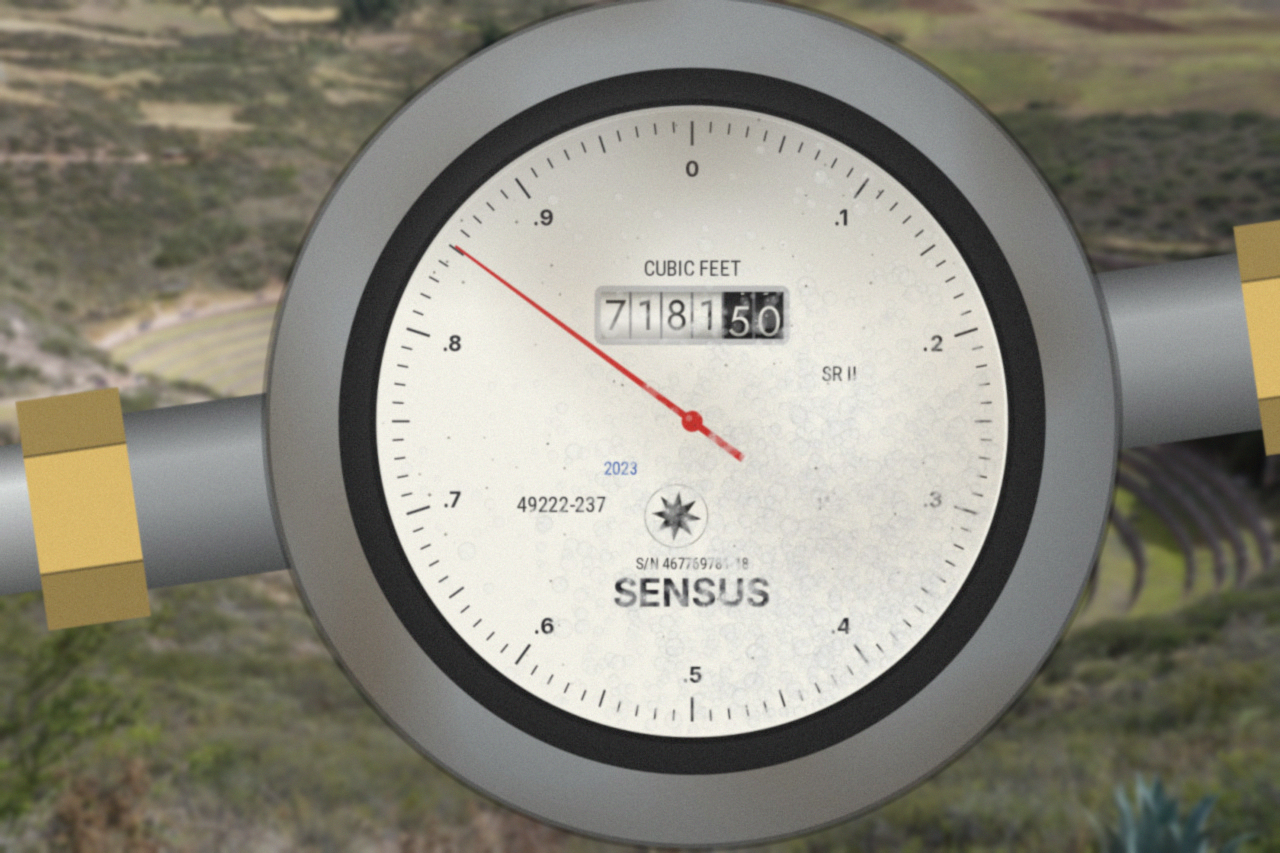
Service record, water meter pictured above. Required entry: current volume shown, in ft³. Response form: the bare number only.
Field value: 718149.85
